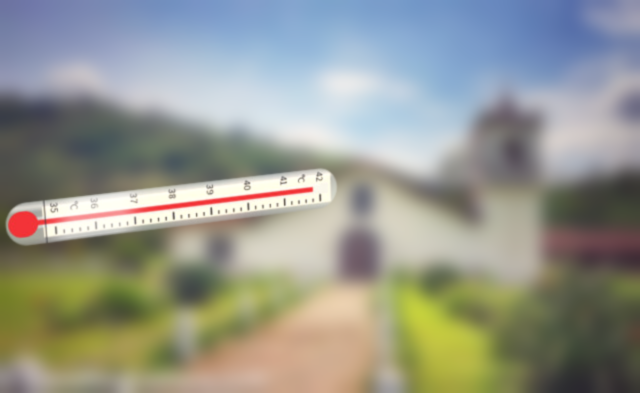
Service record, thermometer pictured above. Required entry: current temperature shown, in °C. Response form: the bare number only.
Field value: 41.8
